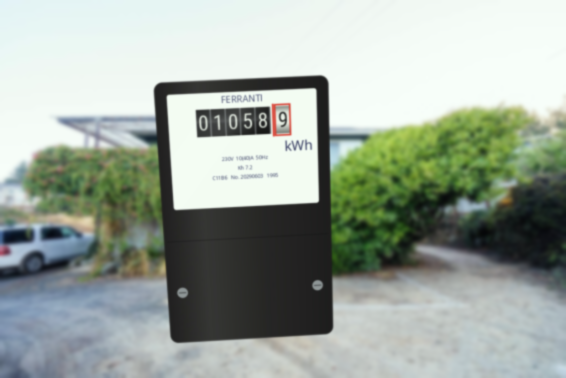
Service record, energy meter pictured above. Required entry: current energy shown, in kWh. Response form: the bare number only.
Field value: 1058.9
